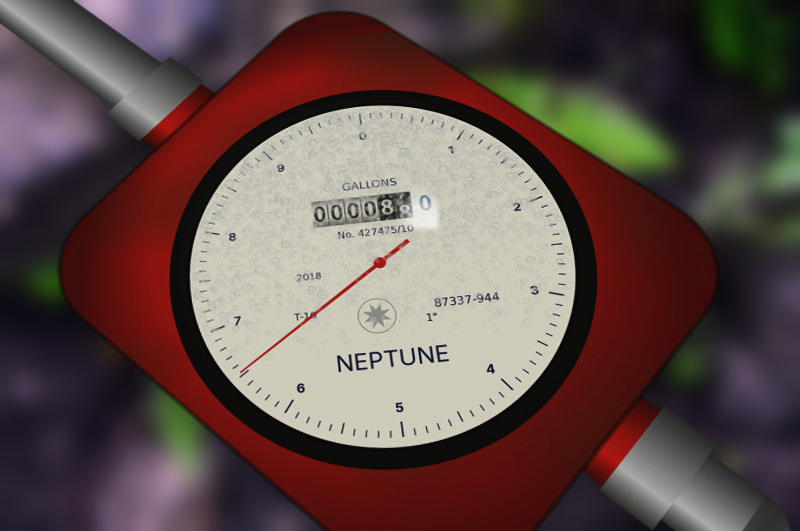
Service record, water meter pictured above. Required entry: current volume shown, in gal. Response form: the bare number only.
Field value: 876.5
